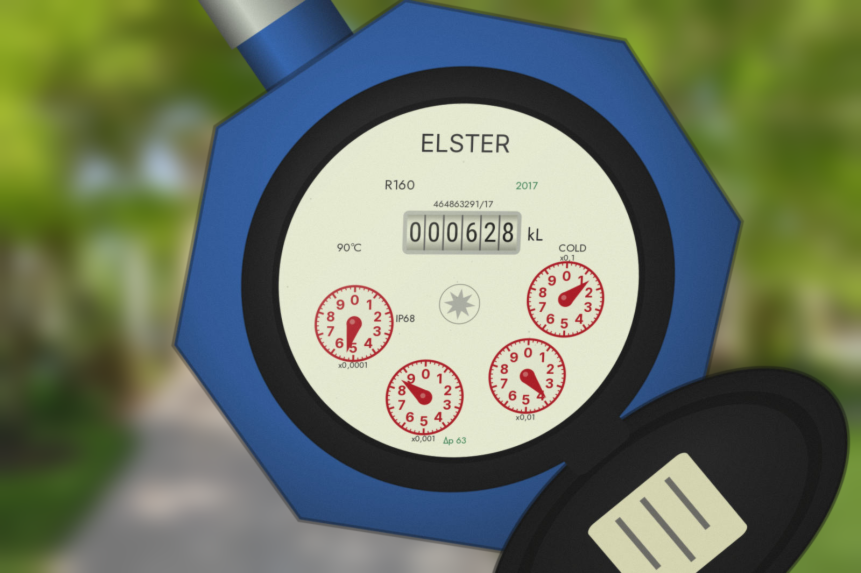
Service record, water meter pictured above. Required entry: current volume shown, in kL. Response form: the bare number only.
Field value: 628.1385
